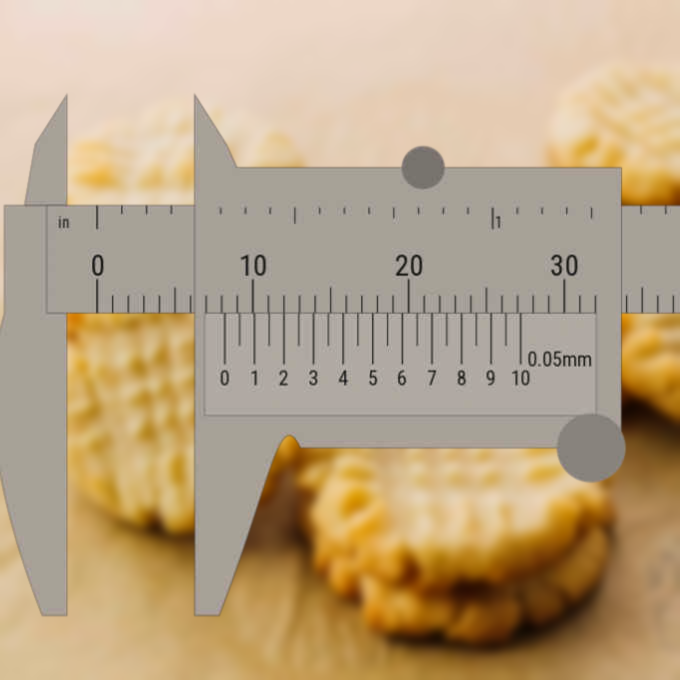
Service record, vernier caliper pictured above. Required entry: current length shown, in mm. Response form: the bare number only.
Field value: 8.2
